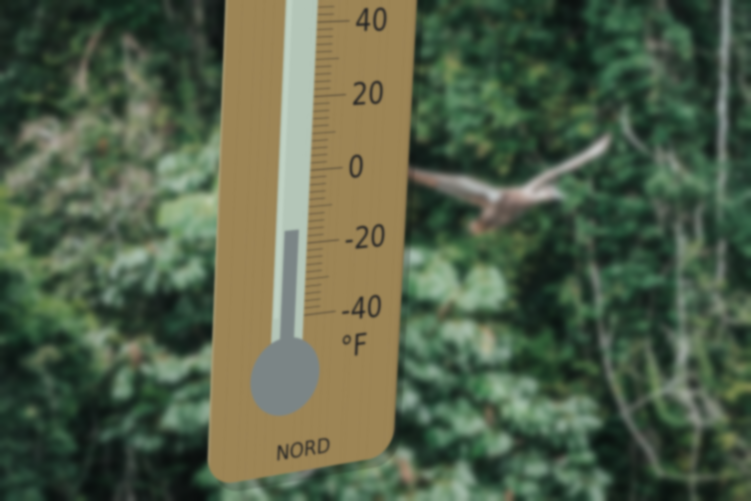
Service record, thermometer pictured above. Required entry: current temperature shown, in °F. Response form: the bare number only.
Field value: -16
